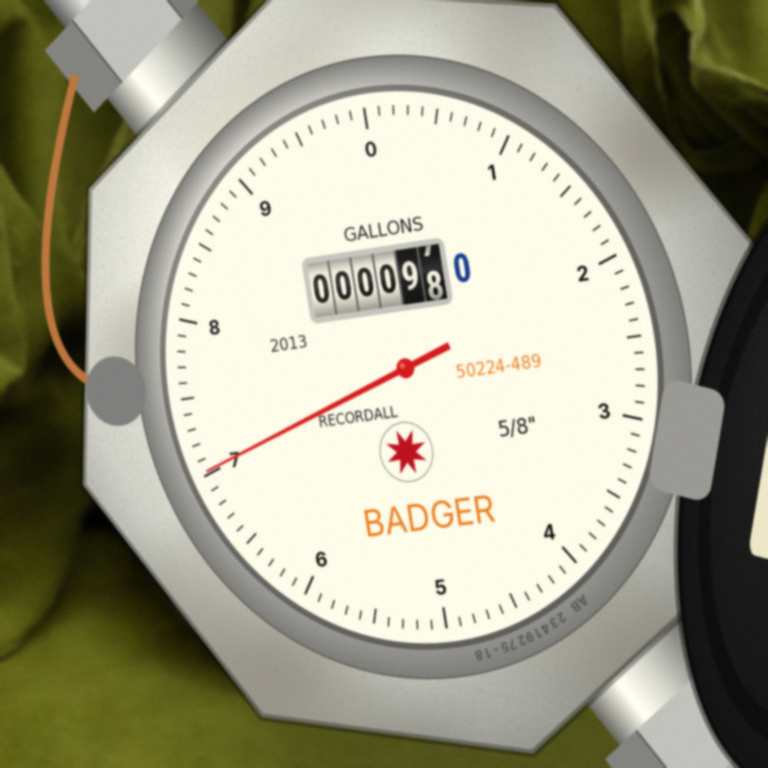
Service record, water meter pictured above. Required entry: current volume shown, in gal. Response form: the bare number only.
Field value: 977.0
